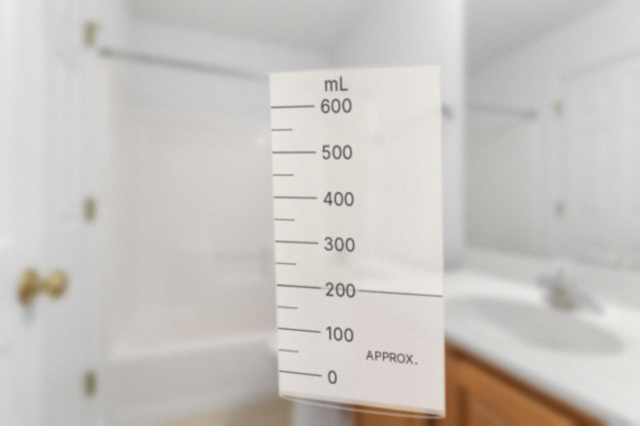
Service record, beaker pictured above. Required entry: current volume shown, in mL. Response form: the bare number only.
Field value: 200
